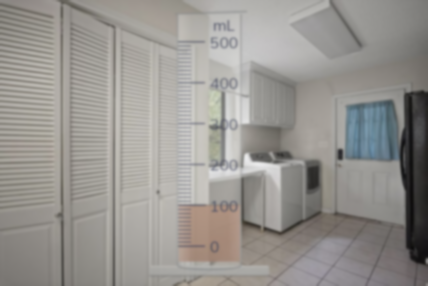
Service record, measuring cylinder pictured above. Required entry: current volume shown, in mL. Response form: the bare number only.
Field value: 100
